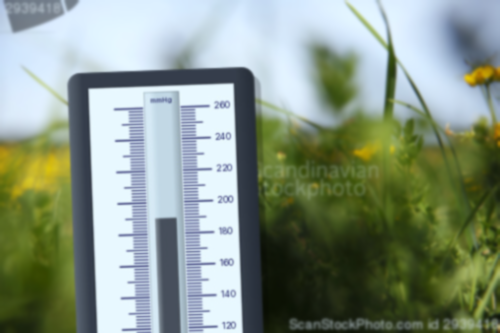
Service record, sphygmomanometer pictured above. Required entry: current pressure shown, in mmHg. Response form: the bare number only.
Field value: 190
